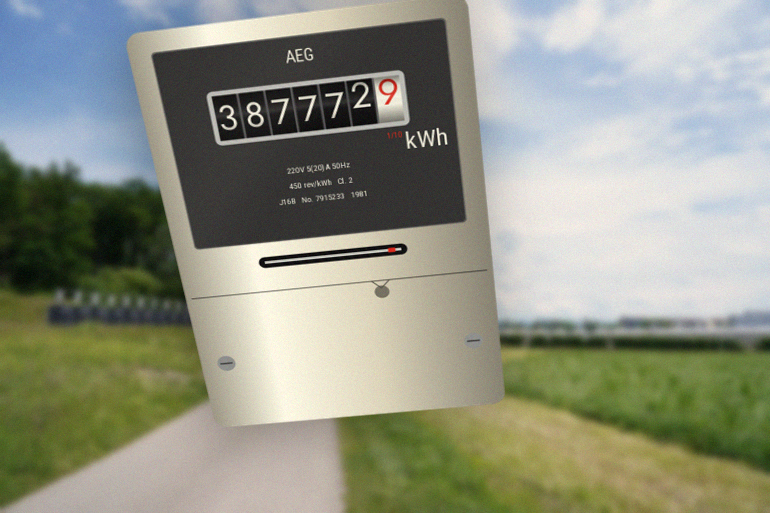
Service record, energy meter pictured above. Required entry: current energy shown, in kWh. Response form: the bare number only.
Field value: 387772.9
